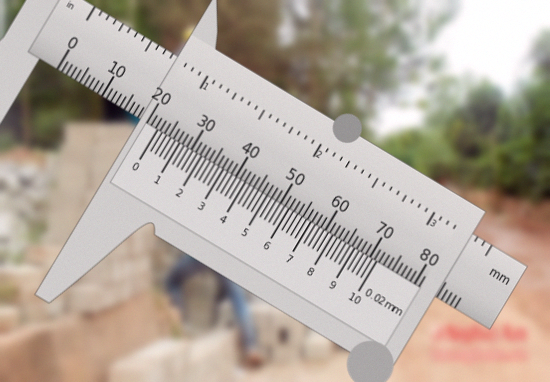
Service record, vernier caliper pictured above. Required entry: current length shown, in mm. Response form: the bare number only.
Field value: 22.5
